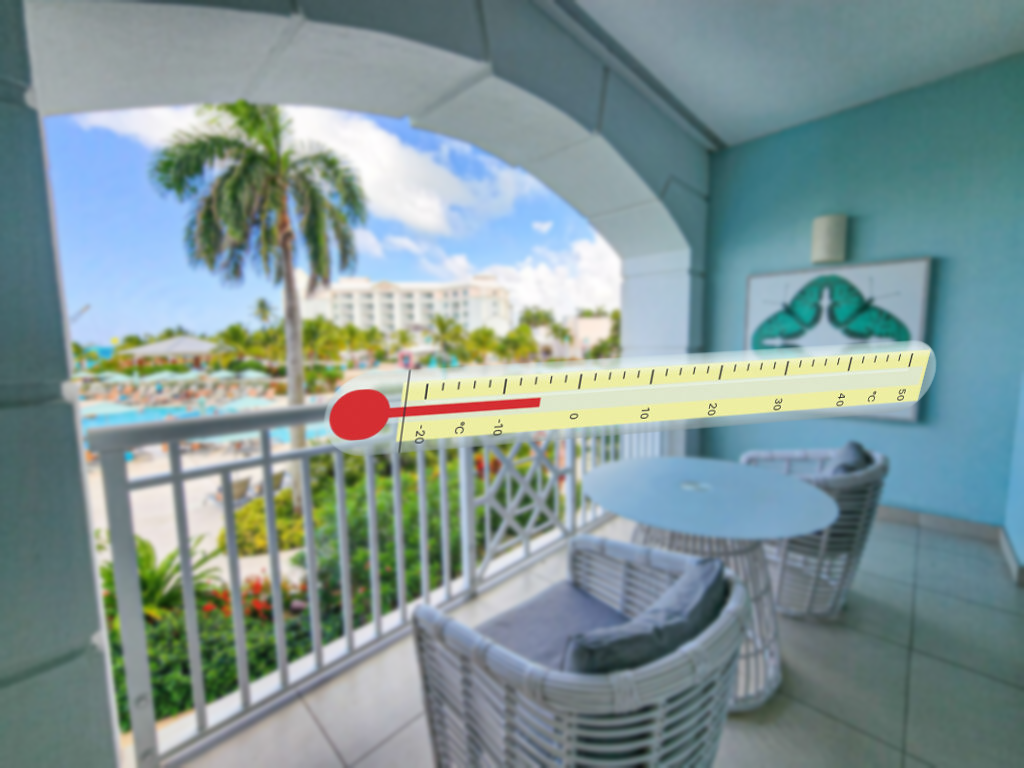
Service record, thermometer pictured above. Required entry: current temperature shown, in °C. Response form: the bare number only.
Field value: -5
